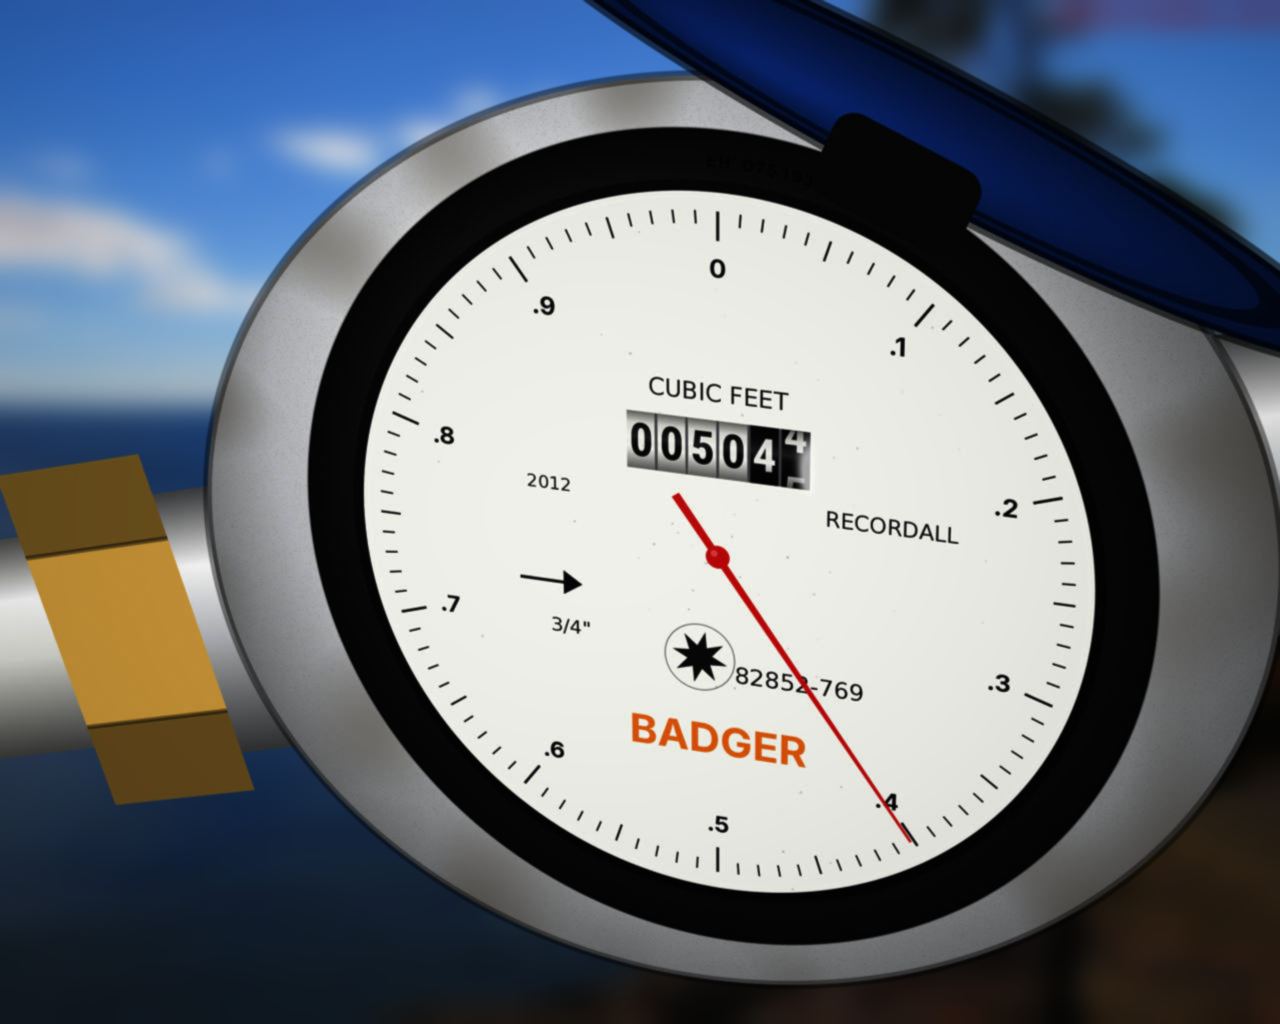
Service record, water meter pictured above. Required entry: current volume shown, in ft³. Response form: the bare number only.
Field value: 5044.40
